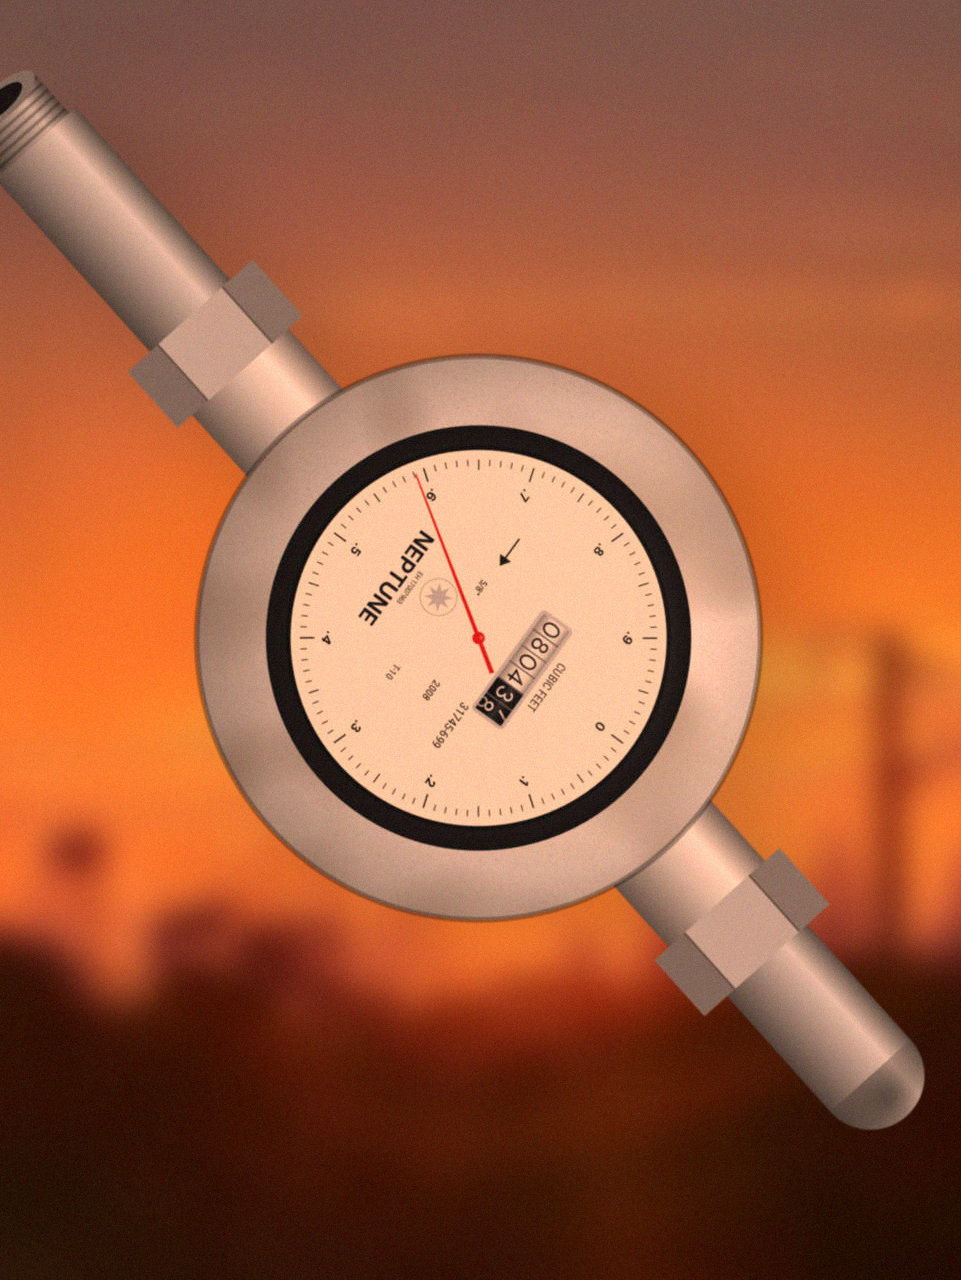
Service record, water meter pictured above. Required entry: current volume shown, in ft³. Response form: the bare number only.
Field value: 80437.59
